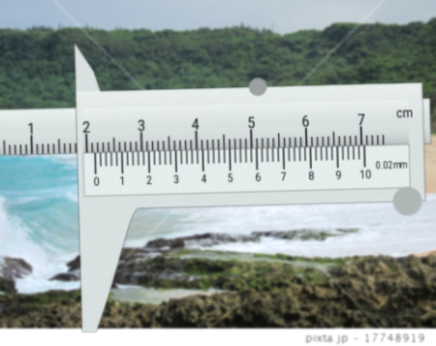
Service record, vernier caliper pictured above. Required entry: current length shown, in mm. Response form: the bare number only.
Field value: 21.5
